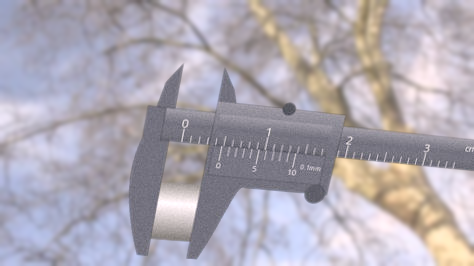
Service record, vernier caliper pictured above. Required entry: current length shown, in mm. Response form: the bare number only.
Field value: 4.8
